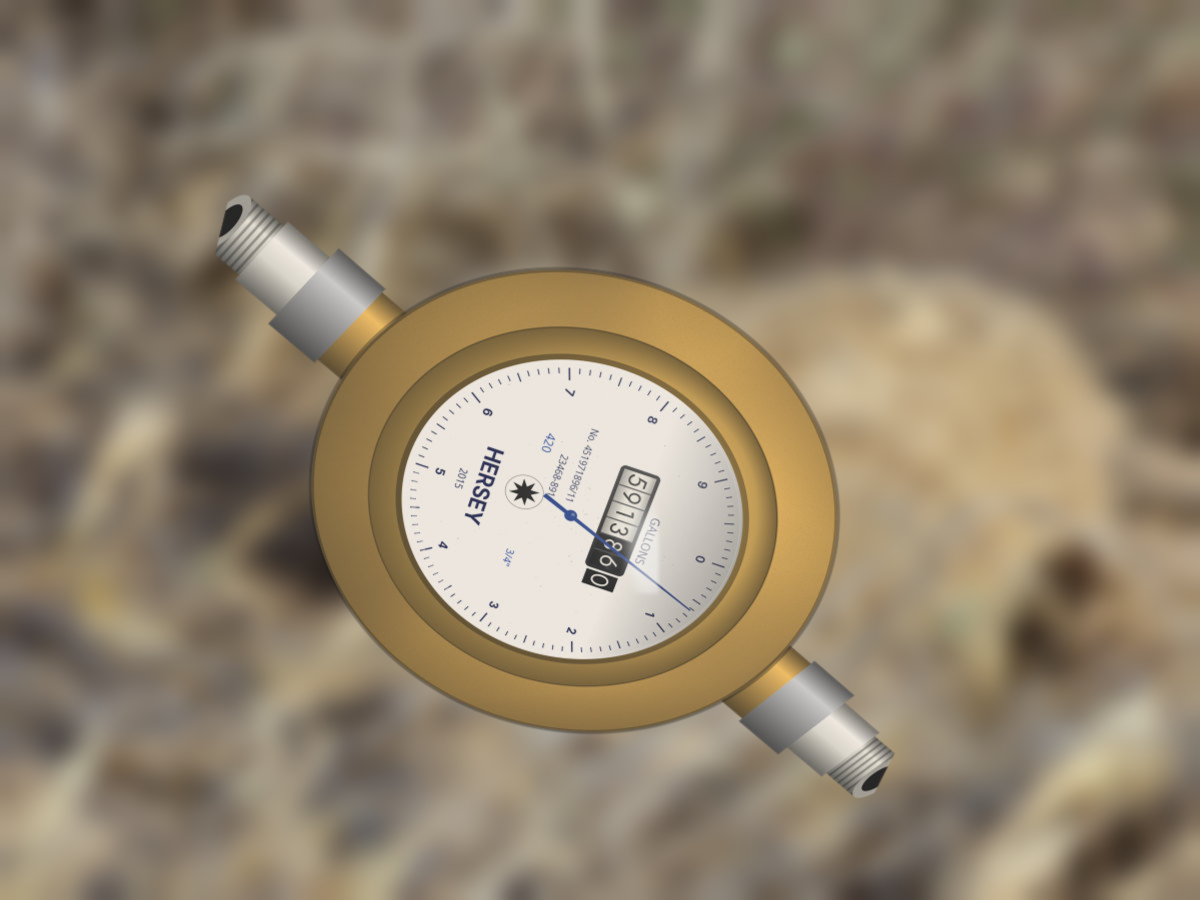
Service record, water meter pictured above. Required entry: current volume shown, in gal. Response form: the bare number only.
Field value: 5913860.6
